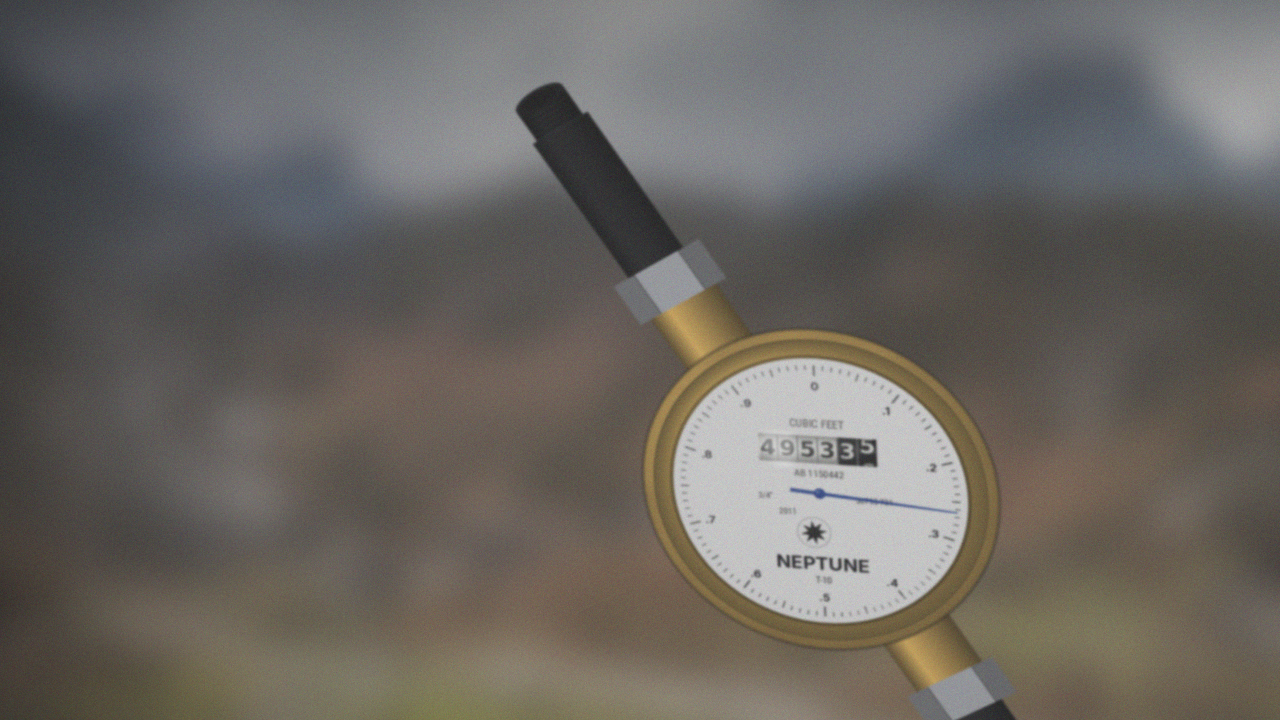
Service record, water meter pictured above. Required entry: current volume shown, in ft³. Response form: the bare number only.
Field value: 495335.26
